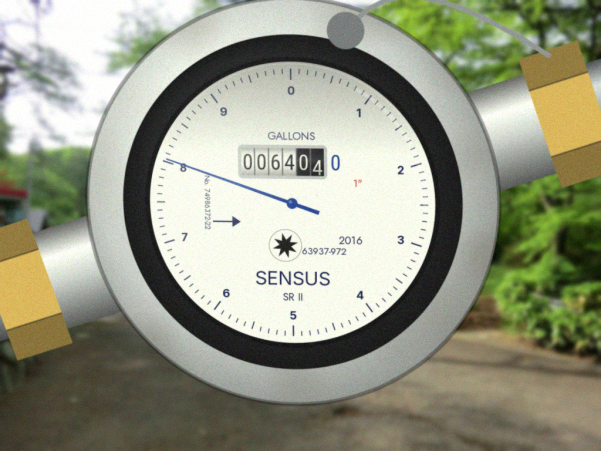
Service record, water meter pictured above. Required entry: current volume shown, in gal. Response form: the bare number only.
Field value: 64038.0
